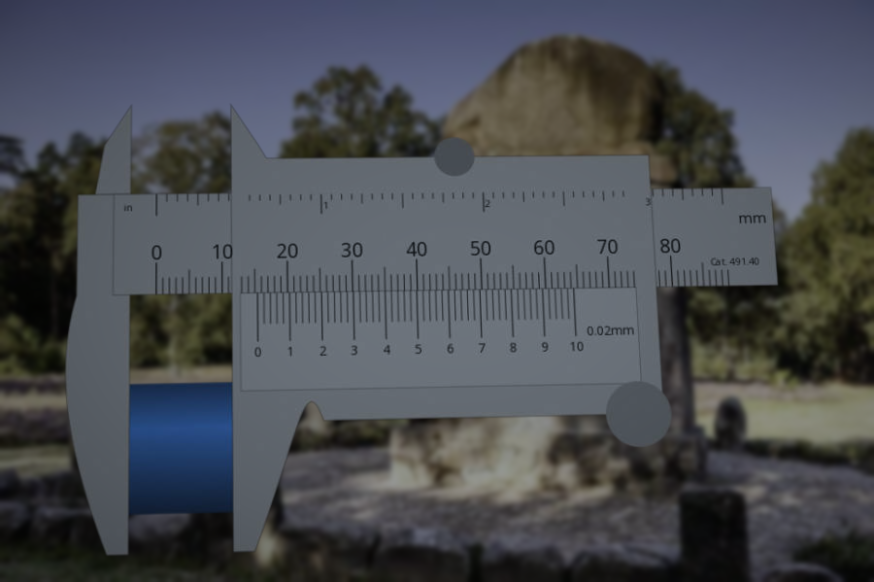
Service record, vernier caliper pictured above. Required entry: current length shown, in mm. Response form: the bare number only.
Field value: 15.4
